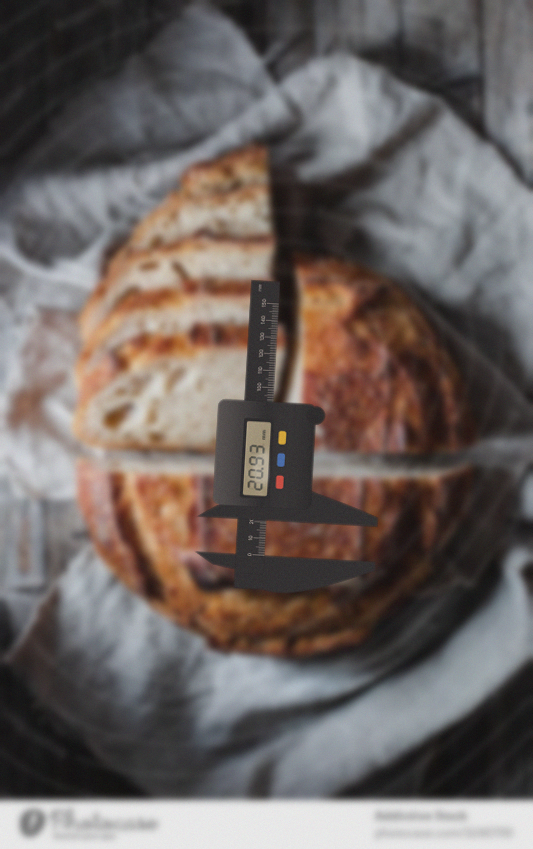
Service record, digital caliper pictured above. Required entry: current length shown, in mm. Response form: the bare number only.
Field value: 20.93
